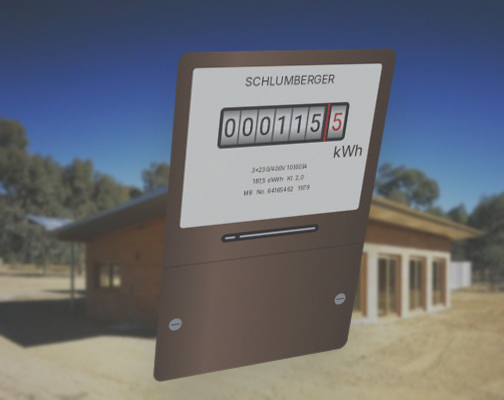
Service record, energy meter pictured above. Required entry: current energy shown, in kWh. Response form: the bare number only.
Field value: 115.5
